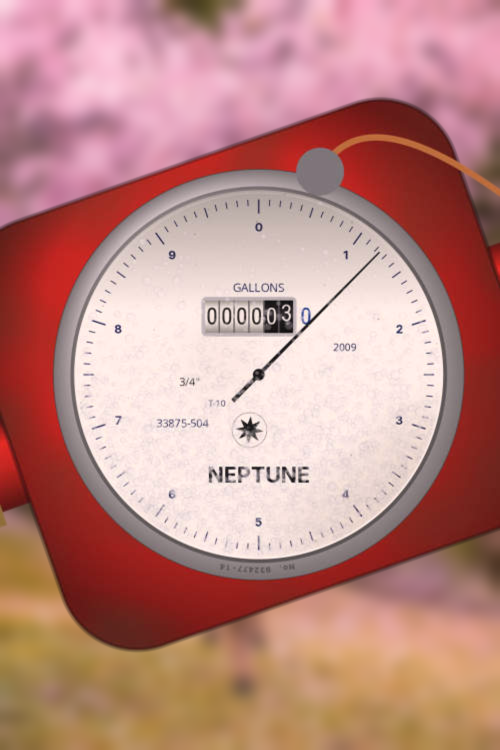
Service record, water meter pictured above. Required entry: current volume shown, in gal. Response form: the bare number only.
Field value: 31.2
